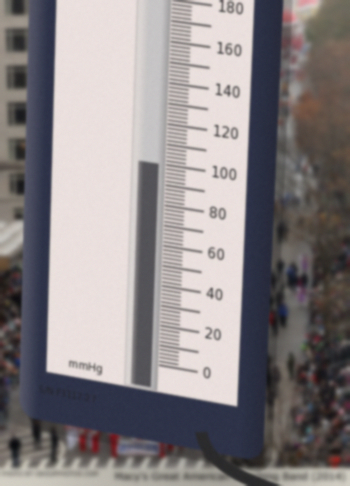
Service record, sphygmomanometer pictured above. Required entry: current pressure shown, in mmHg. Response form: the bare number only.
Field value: 100
